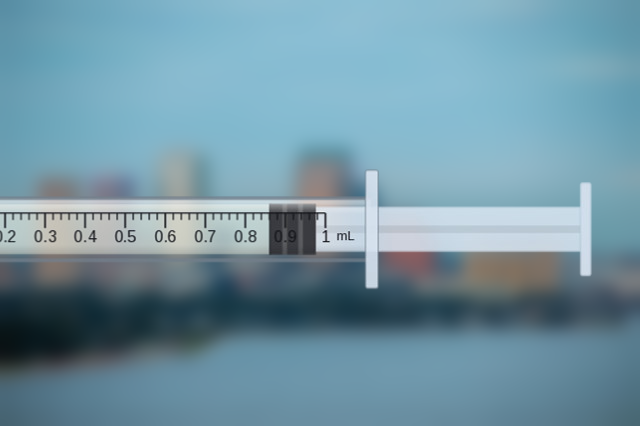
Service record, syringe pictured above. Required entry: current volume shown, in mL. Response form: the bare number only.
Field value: 0.86
